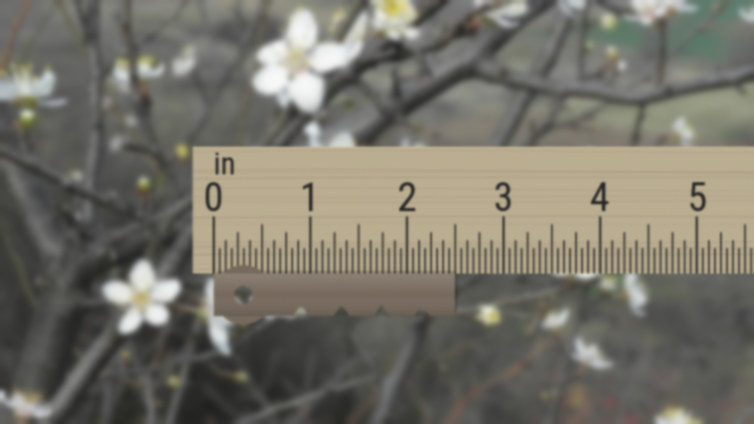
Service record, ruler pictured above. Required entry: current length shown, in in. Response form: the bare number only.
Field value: 2.5
